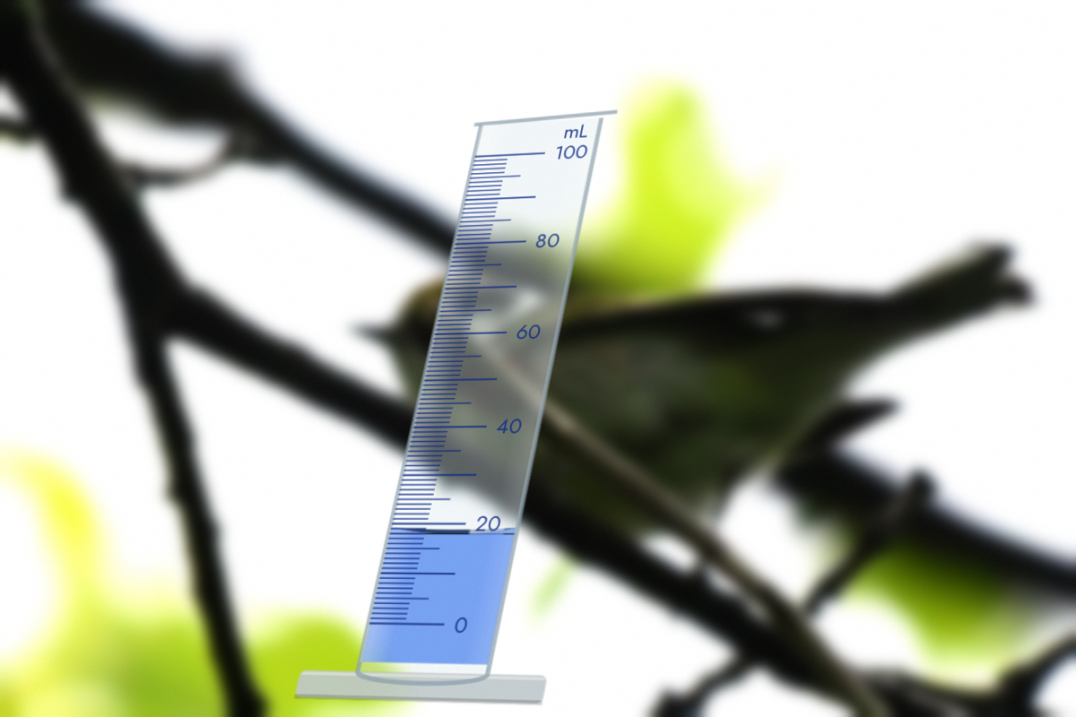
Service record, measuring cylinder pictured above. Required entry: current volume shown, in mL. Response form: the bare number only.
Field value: 18
